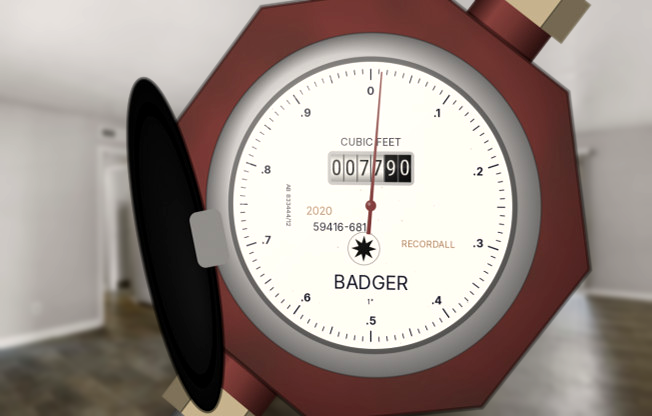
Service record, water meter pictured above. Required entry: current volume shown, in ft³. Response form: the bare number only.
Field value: 7790.01
